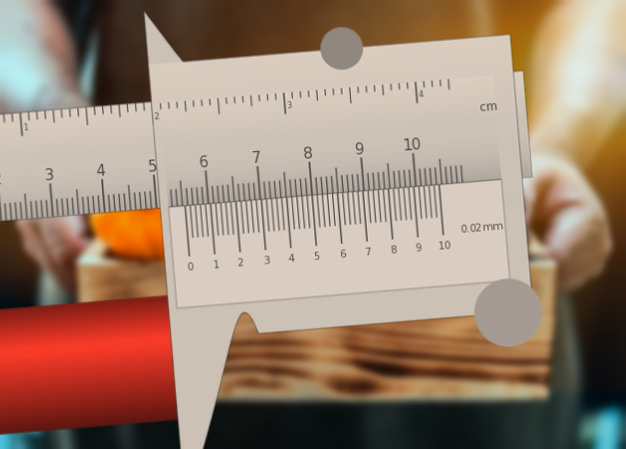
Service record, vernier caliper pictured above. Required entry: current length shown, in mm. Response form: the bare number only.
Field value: 55.5
